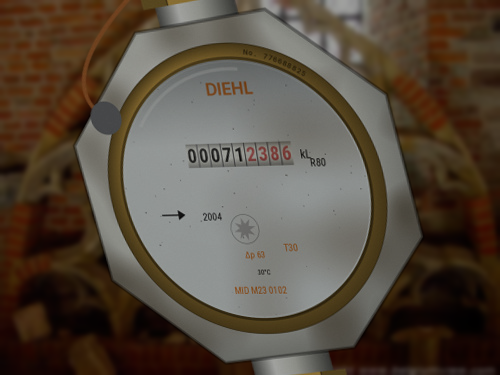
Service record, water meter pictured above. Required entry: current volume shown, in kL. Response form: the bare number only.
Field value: 71.2386
